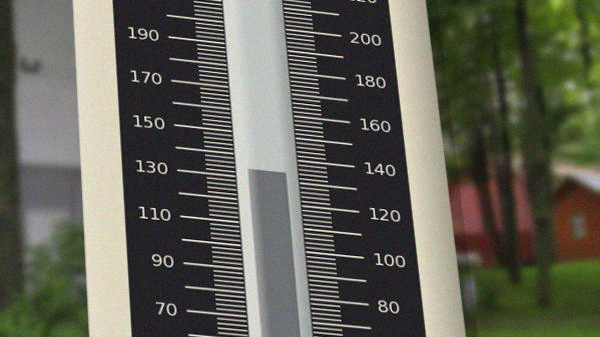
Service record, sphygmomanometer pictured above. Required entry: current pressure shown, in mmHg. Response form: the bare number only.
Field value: 134
